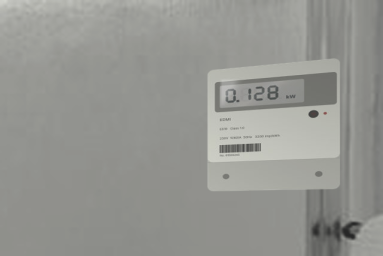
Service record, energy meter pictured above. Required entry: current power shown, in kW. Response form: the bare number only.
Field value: 0.128
